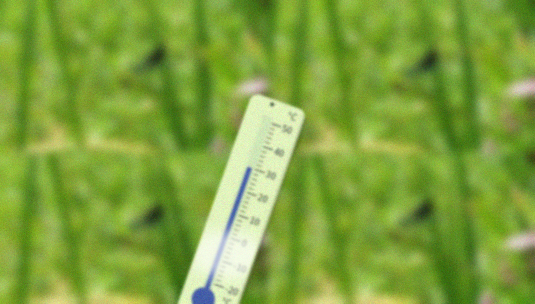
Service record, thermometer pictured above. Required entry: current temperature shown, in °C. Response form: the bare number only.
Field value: 30
